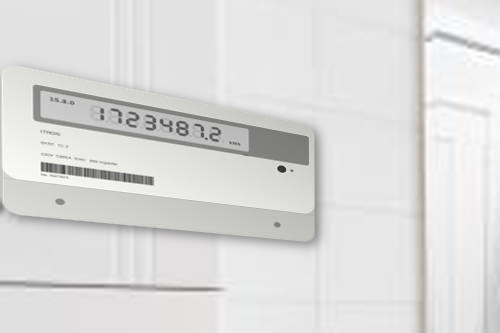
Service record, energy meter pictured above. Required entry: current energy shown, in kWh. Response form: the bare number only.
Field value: 1723487.2
